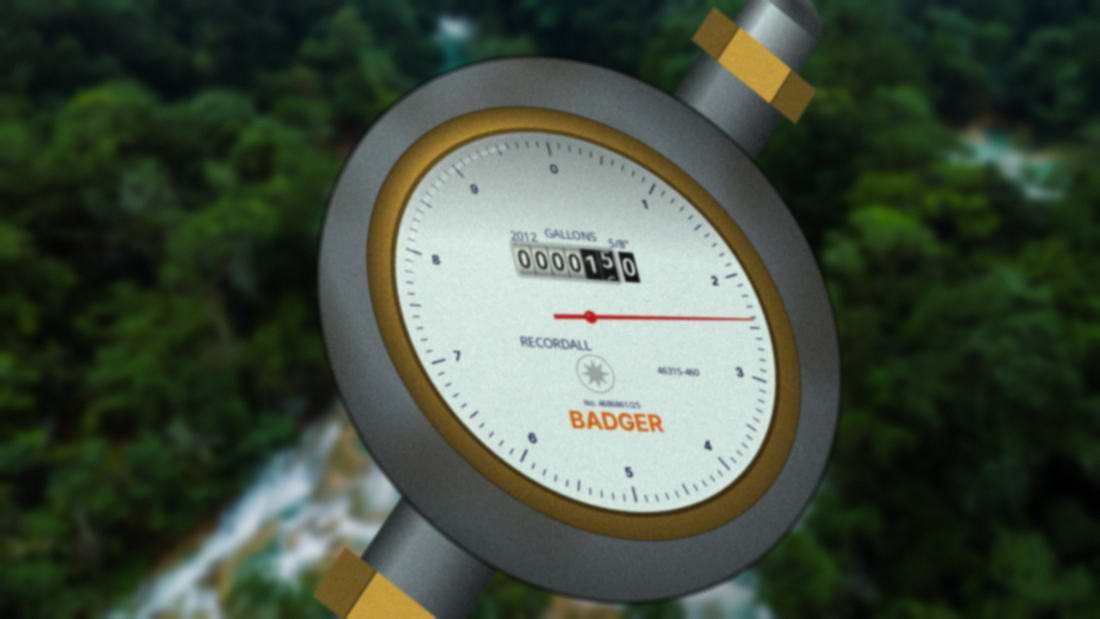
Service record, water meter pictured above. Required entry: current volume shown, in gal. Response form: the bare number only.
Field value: 152.4
